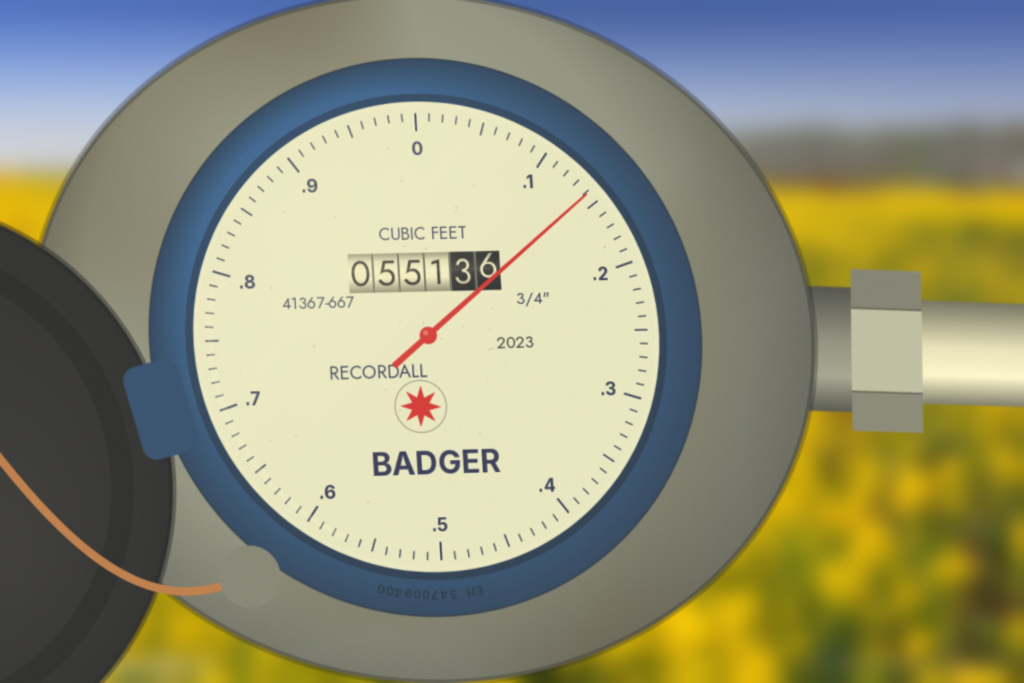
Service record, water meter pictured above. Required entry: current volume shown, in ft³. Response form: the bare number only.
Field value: 55136.14
